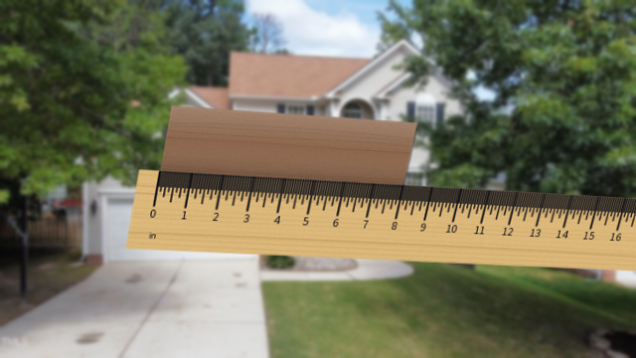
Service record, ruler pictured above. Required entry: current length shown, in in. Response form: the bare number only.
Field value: 8
